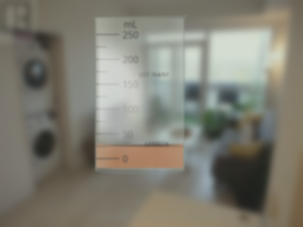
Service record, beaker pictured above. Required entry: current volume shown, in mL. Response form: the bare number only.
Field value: 25
